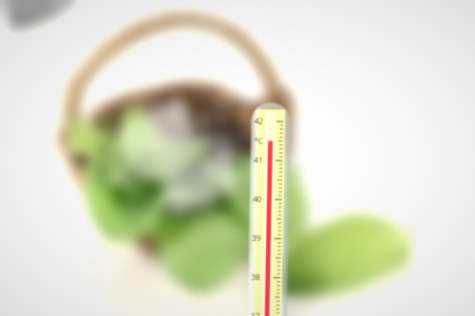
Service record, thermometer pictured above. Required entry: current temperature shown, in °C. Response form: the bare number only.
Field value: 41.5
